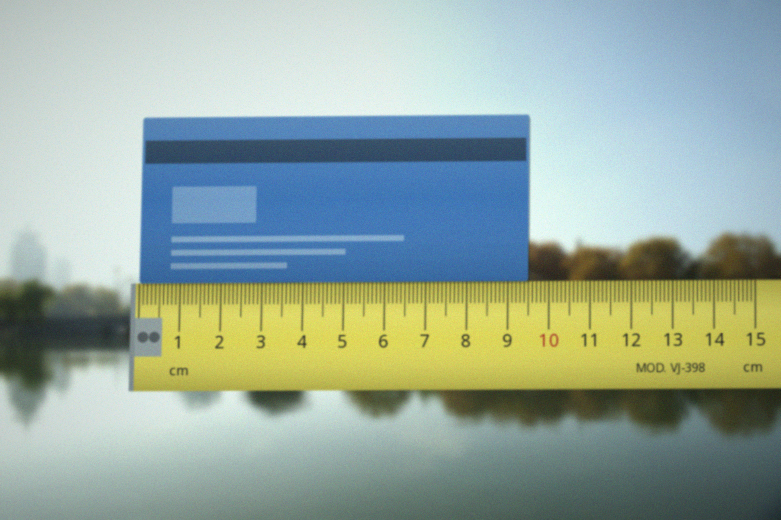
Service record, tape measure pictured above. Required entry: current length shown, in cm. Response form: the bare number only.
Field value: 9.5
